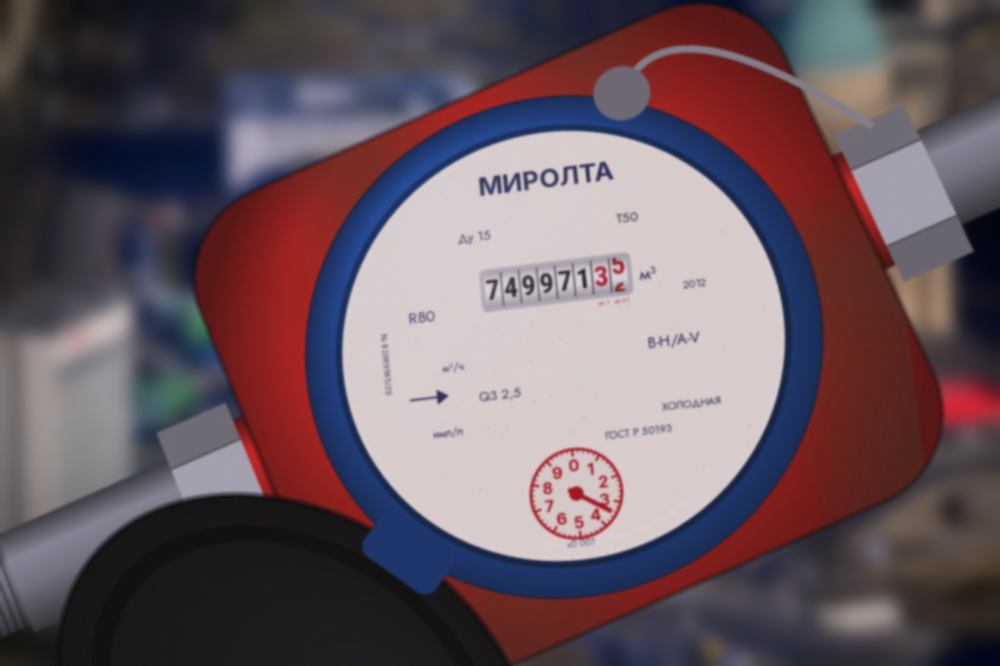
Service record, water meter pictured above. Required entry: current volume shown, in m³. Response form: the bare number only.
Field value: 749971.353
